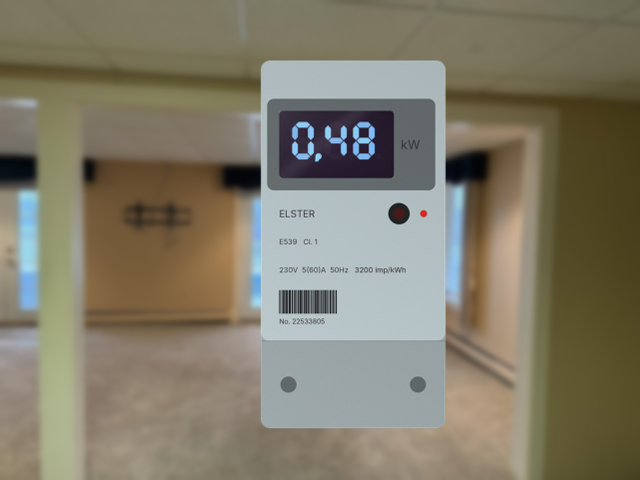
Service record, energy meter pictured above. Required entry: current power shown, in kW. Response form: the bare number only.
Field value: 0.48
